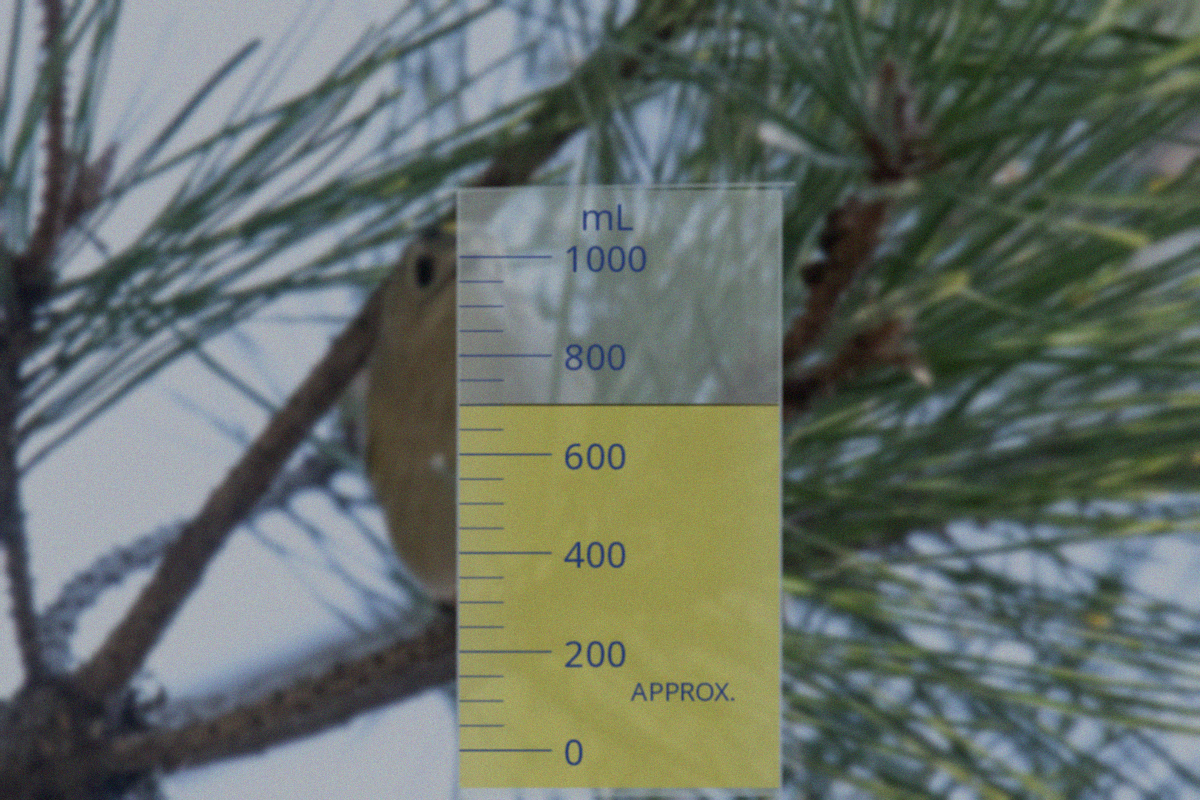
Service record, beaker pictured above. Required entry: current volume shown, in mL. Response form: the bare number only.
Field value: 700
